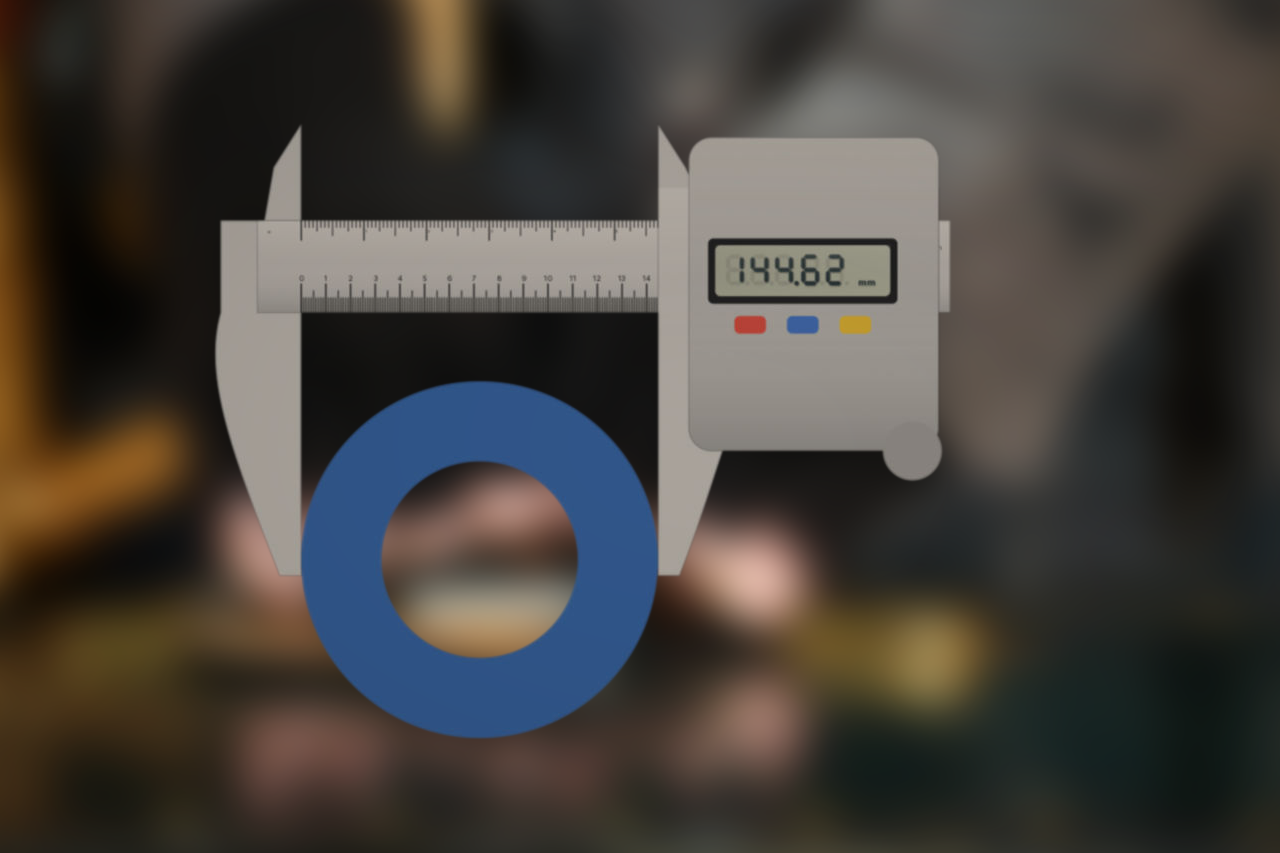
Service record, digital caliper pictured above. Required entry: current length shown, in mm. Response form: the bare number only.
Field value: 144.62
